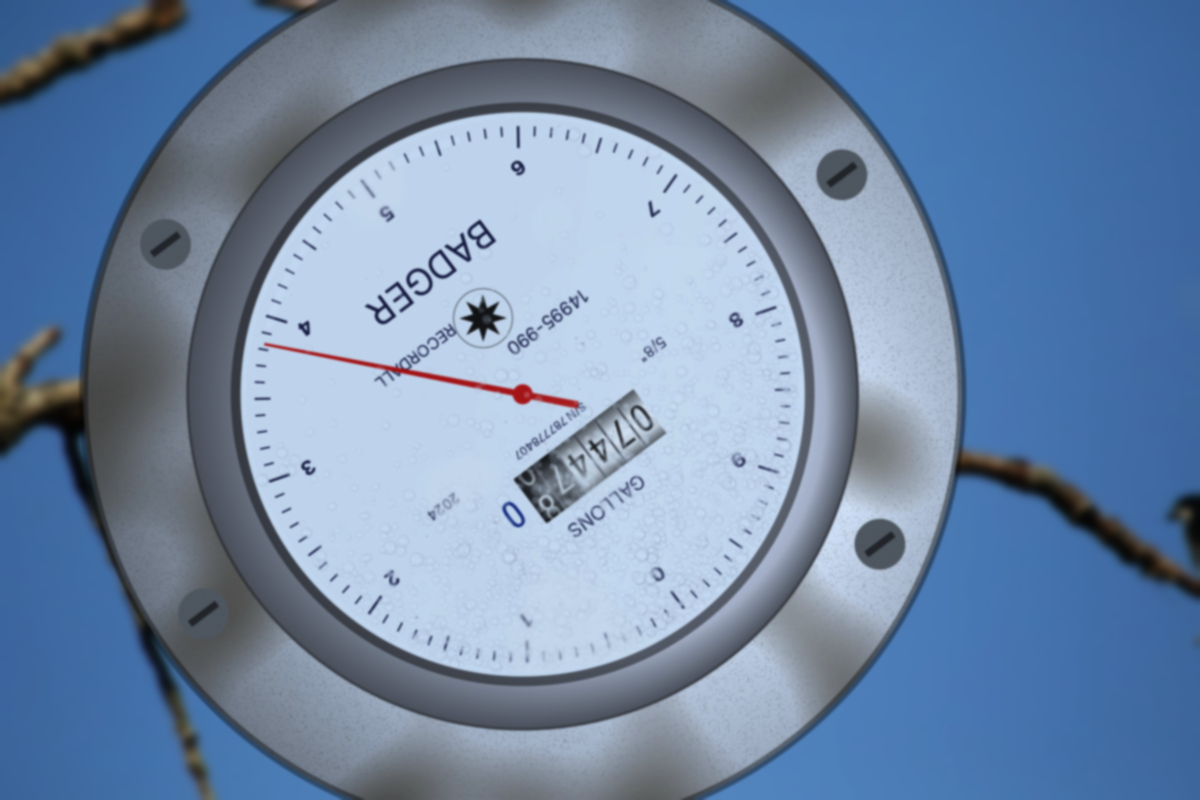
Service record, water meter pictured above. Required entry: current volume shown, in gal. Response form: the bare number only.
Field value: 744783.8
